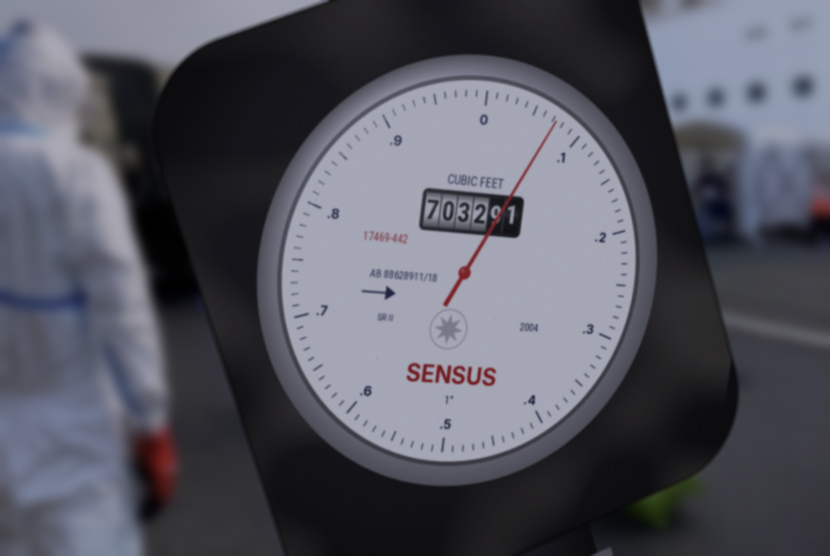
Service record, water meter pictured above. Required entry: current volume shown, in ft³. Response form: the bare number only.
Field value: 703291.07
